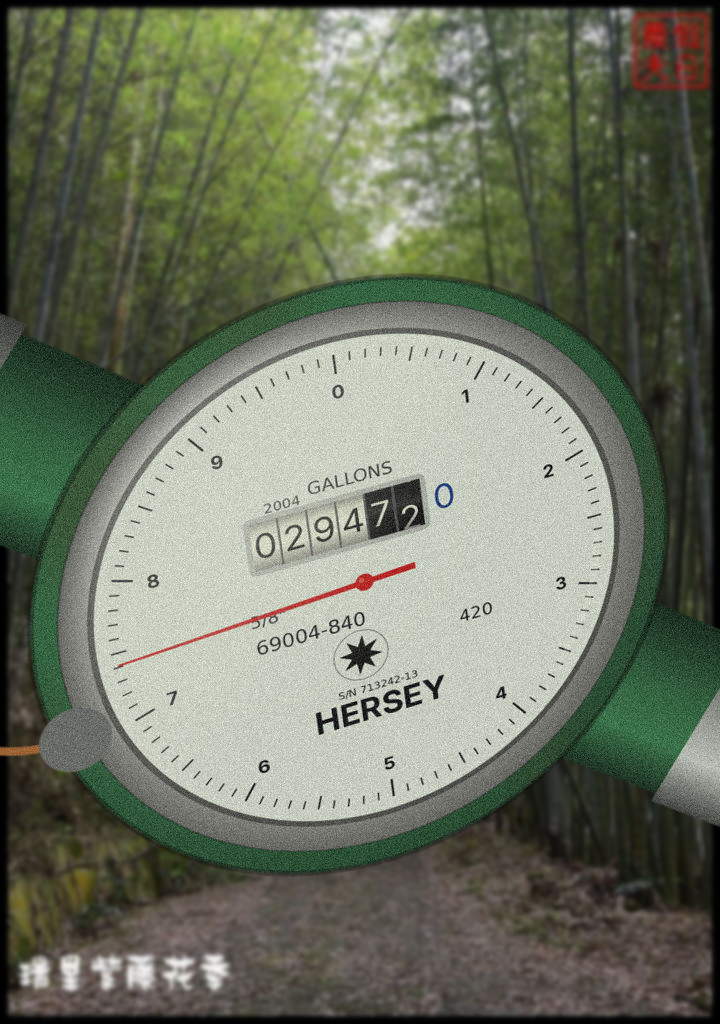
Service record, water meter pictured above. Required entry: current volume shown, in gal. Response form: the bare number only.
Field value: 294717.4
